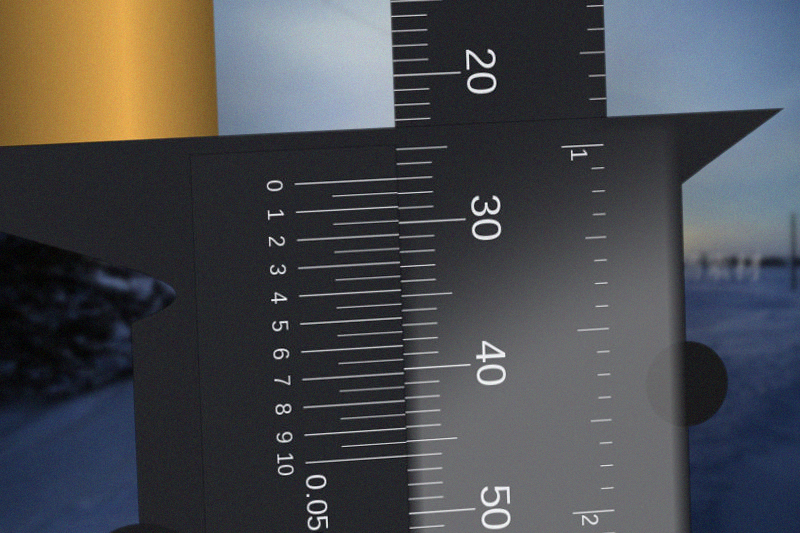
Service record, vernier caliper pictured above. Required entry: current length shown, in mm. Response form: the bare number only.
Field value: 27.0
